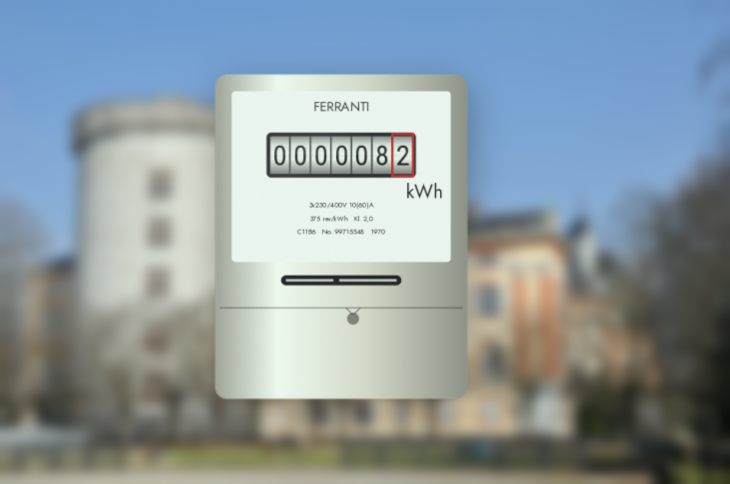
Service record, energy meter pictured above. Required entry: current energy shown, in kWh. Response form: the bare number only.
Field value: 8.2
